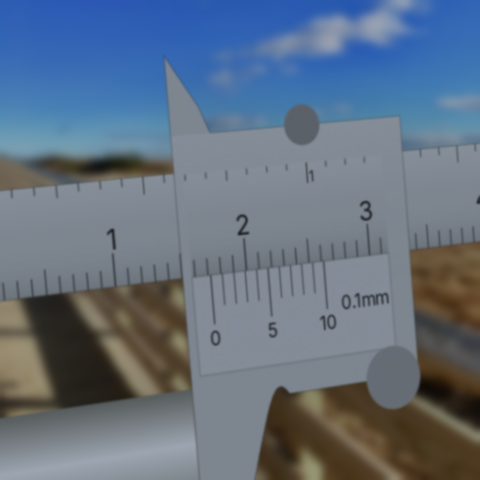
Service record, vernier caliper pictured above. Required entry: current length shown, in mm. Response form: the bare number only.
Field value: 17.2
